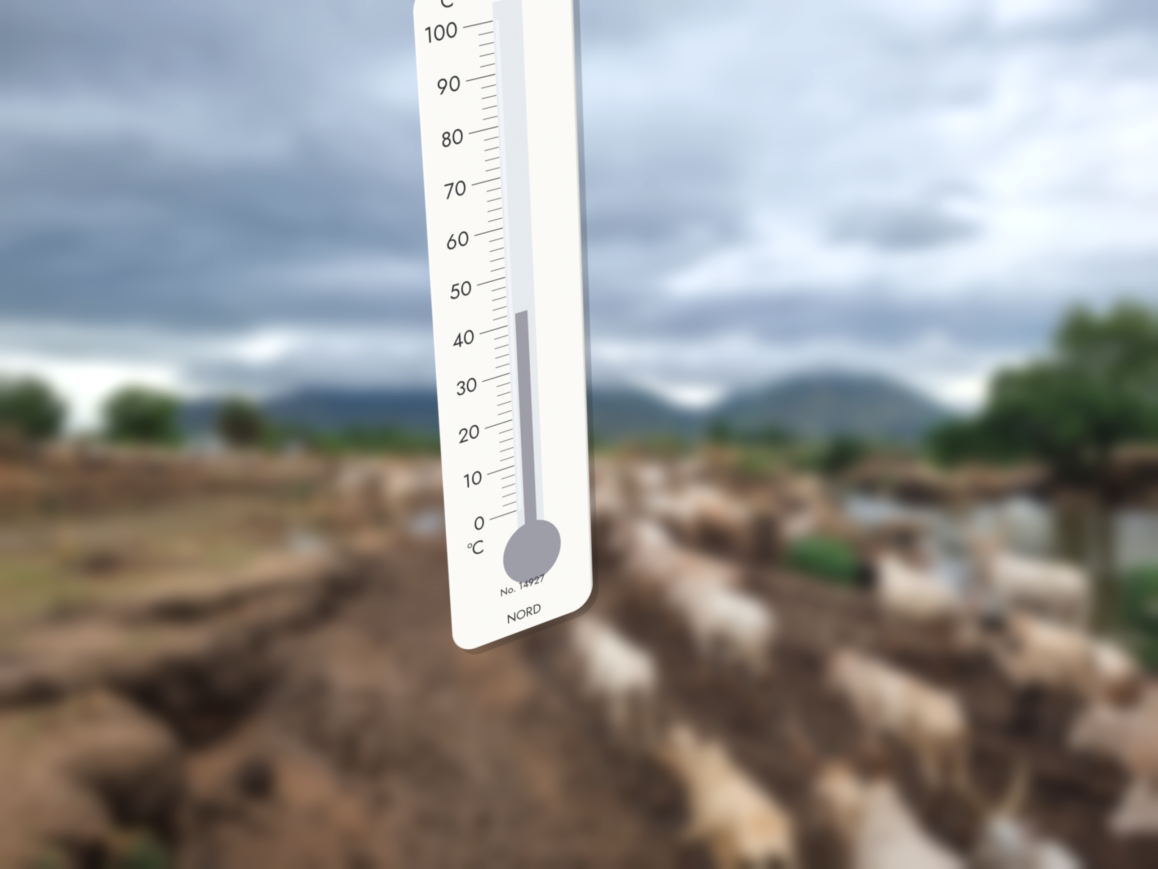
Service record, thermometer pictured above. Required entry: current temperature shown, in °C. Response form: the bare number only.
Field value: 42
